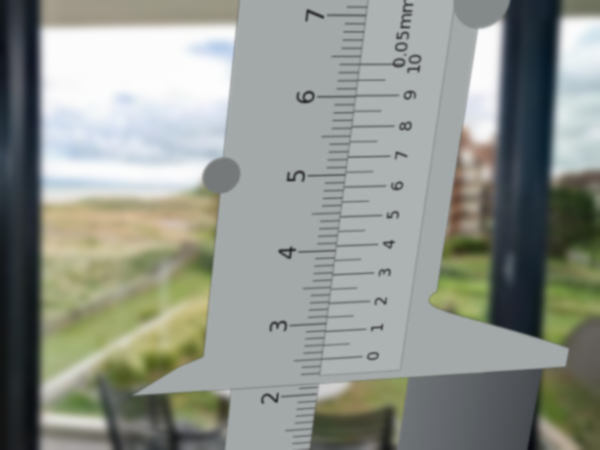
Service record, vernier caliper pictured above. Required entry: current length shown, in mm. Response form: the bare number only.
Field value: 25.0
